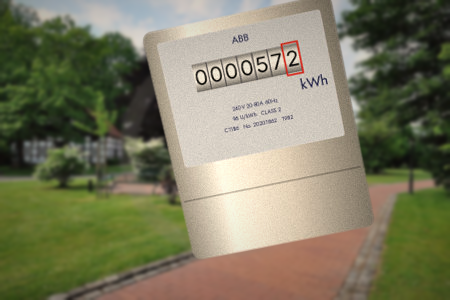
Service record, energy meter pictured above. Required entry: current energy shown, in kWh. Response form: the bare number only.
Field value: 57.2
